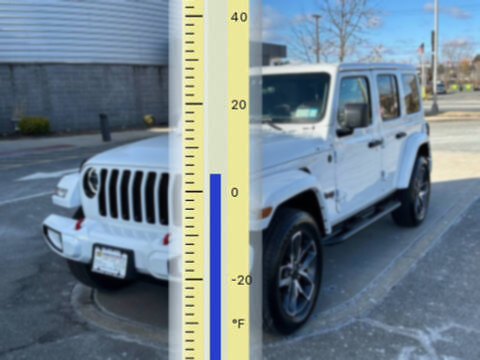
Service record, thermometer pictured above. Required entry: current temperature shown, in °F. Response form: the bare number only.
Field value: 4
